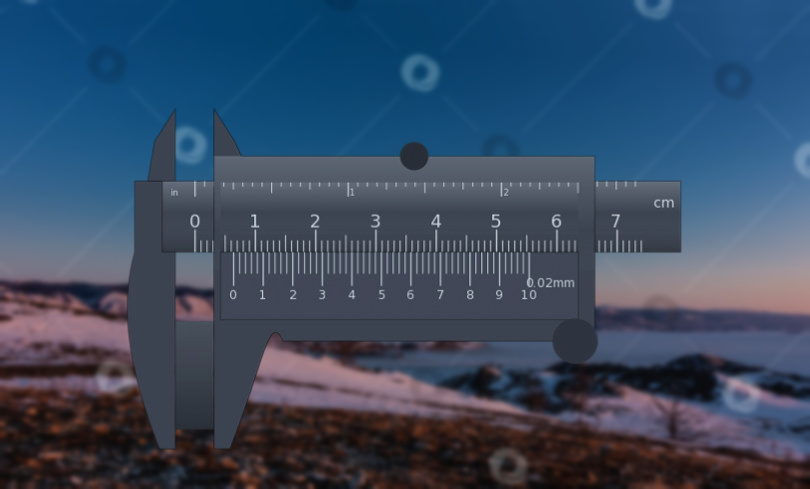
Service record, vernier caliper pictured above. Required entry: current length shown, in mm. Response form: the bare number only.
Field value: 6.4
